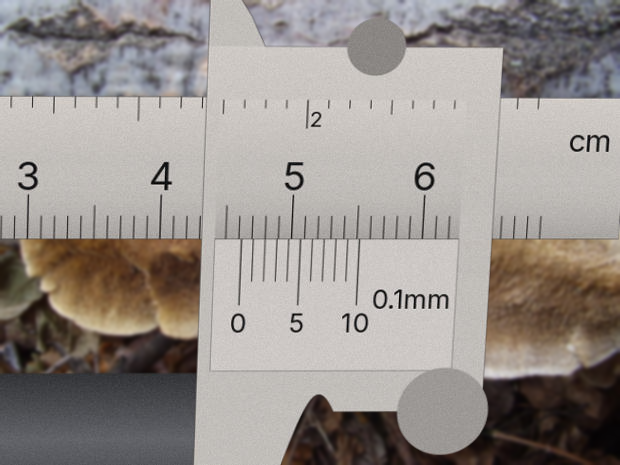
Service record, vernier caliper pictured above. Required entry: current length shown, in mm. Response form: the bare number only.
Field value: 46.2
